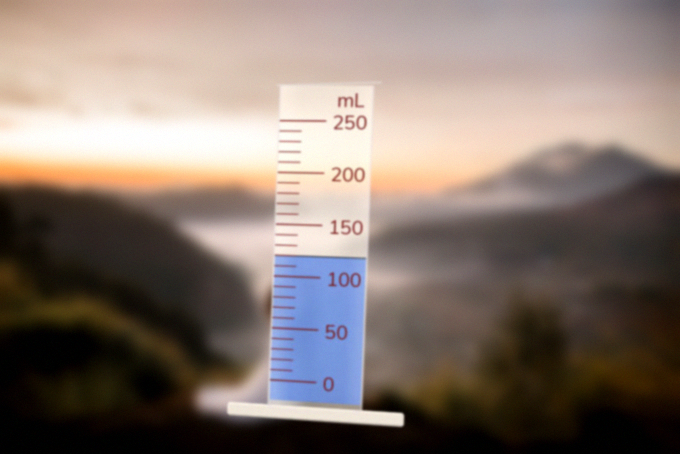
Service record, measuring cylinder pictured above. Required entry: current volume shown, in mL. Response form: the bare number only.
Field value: 120
